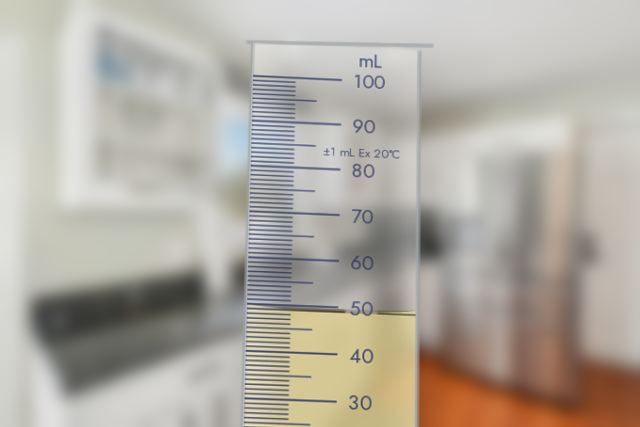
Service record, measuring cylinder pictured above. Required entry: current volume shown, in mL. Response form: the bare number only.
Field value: 49
